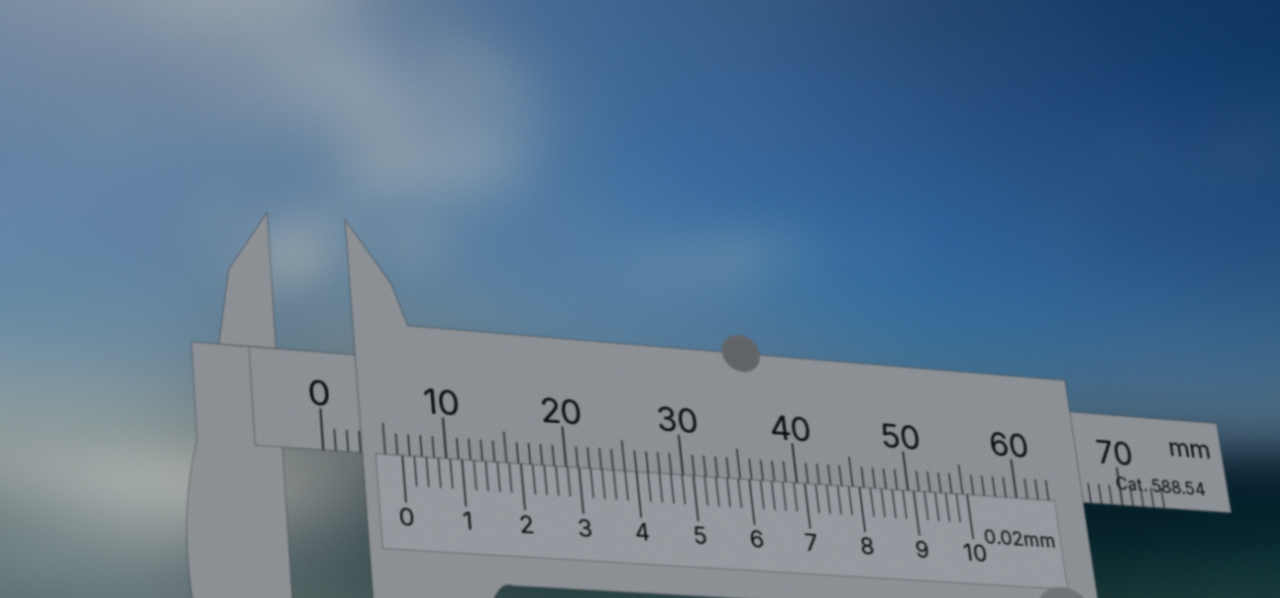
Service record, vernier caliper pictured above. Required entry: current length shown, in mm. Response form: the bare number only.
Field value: 6.4
